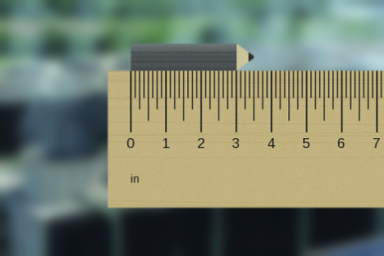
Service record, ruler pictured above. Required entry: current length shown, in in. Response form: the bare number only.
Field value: 3.5
